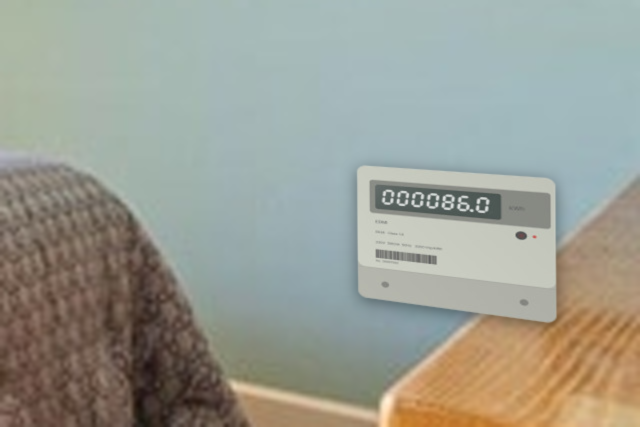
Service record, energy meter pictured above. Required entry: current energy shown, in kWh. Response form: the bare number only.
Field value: 86.0
